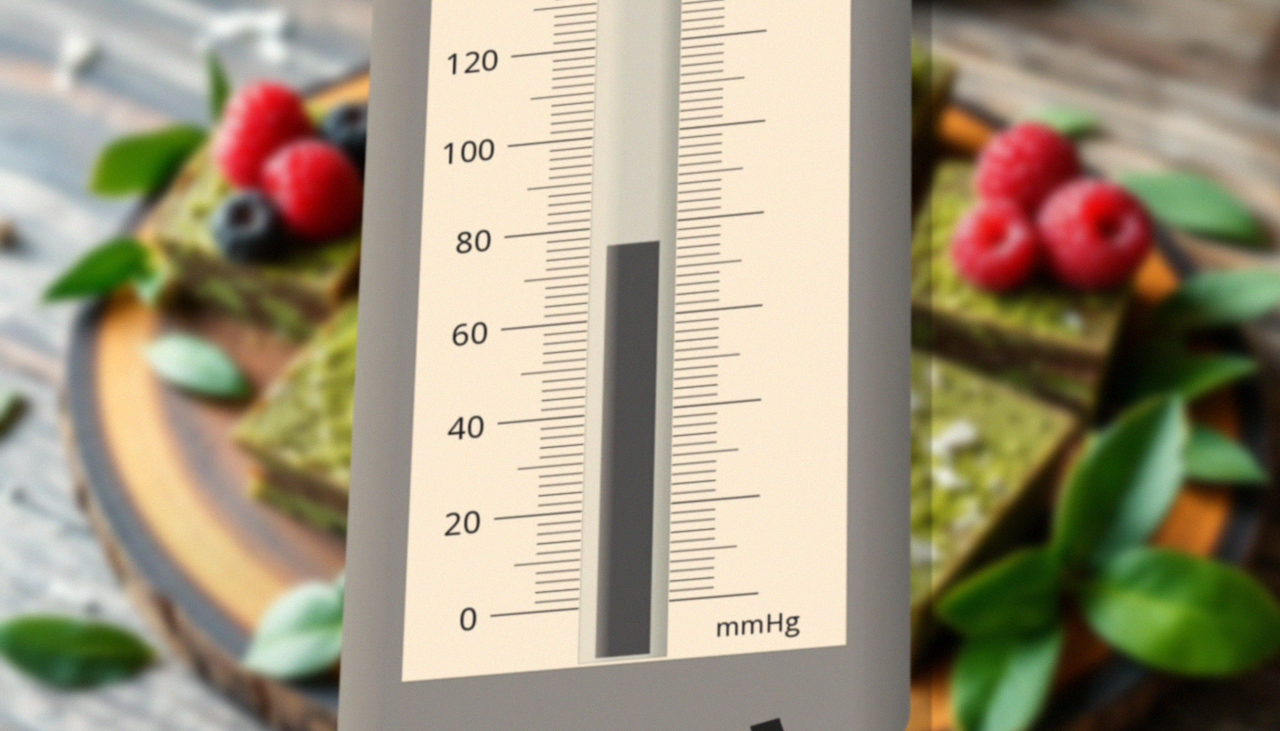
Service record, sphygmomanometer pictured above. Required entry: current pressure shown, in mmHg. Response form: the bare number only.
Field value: 76
